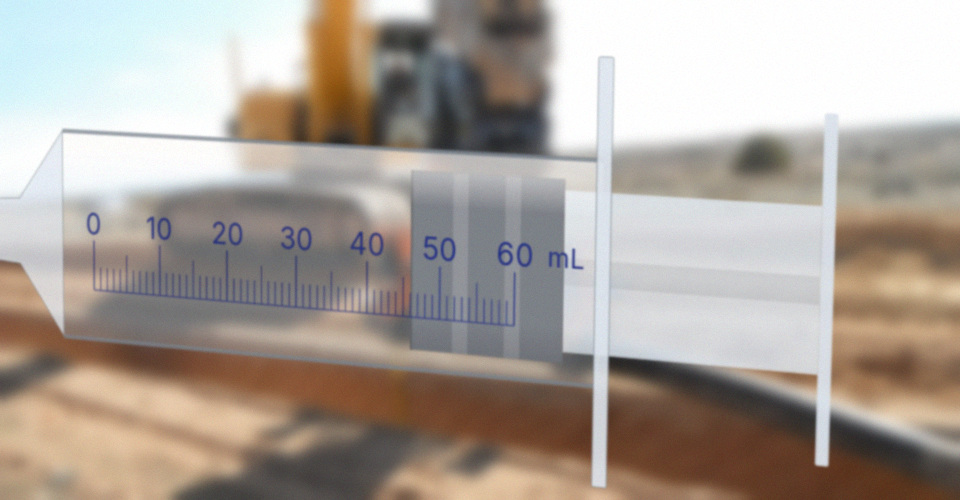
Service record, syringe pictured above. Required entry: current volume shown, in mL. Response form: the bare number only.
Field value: 46
